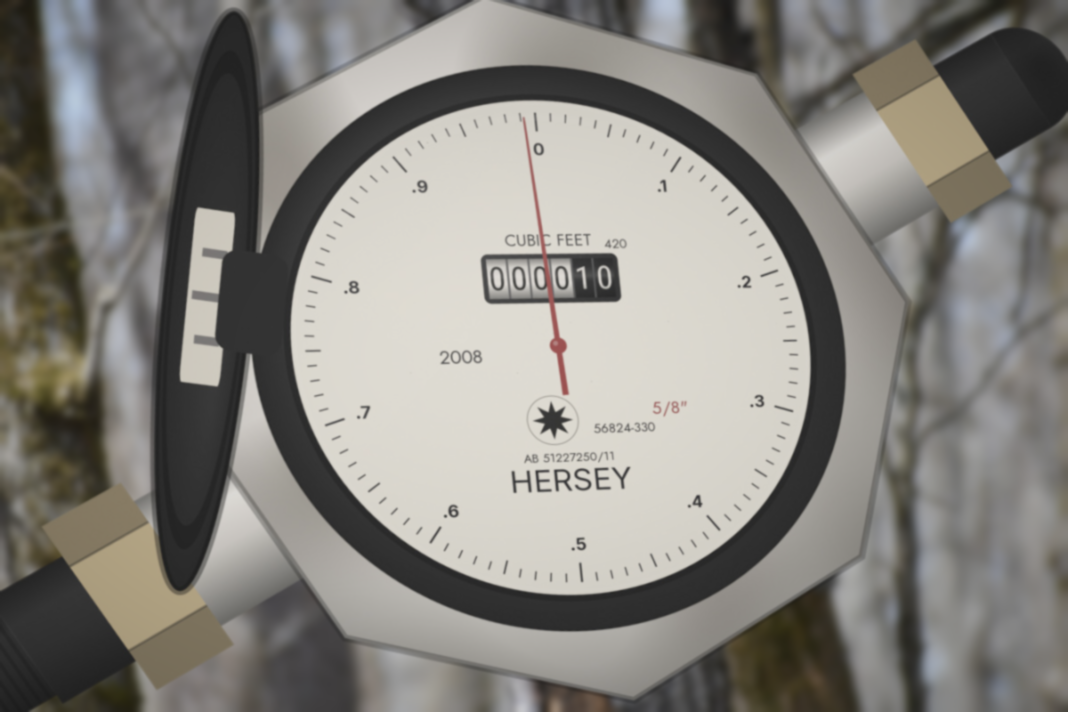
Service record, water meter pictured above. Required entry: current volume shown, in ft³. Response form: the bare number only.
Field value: 9.99
